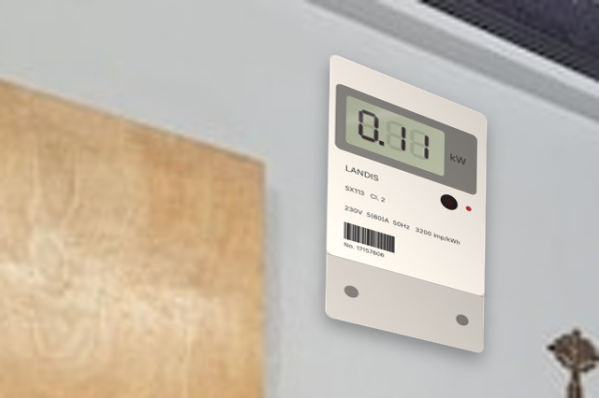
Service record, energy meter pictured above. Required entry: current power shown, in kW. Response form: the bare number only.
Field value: 0.11
